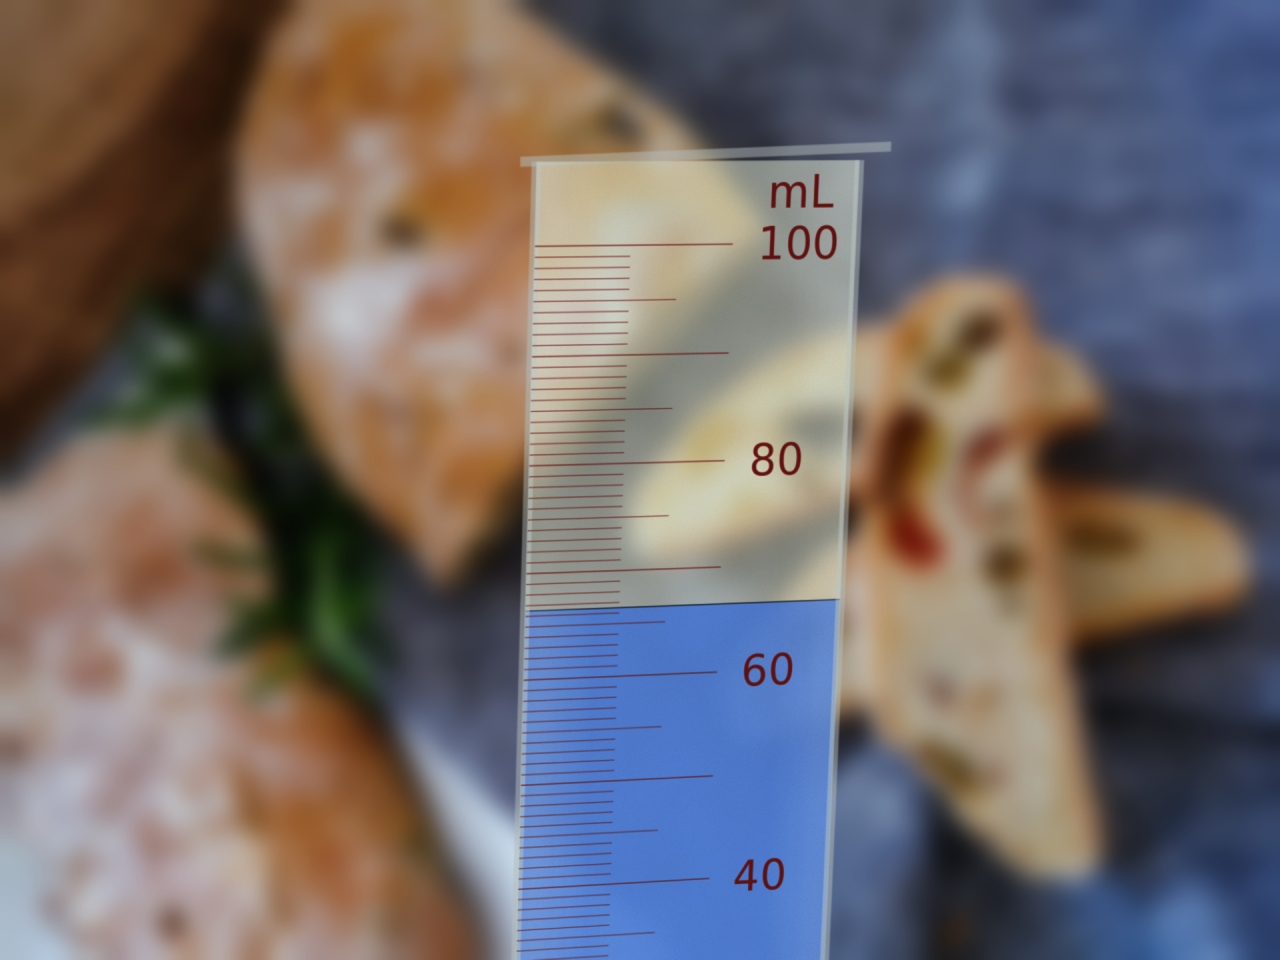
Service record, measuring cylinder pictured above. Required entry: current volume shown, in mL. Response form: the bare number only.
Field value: 66.5
